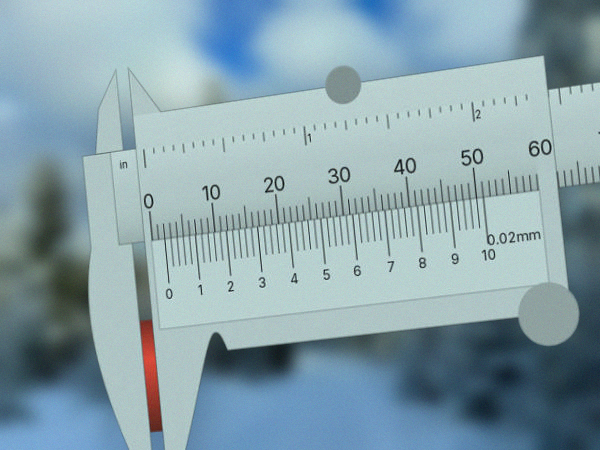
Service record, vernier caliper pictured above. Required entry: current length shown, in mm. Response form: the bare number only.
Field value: 2.0
